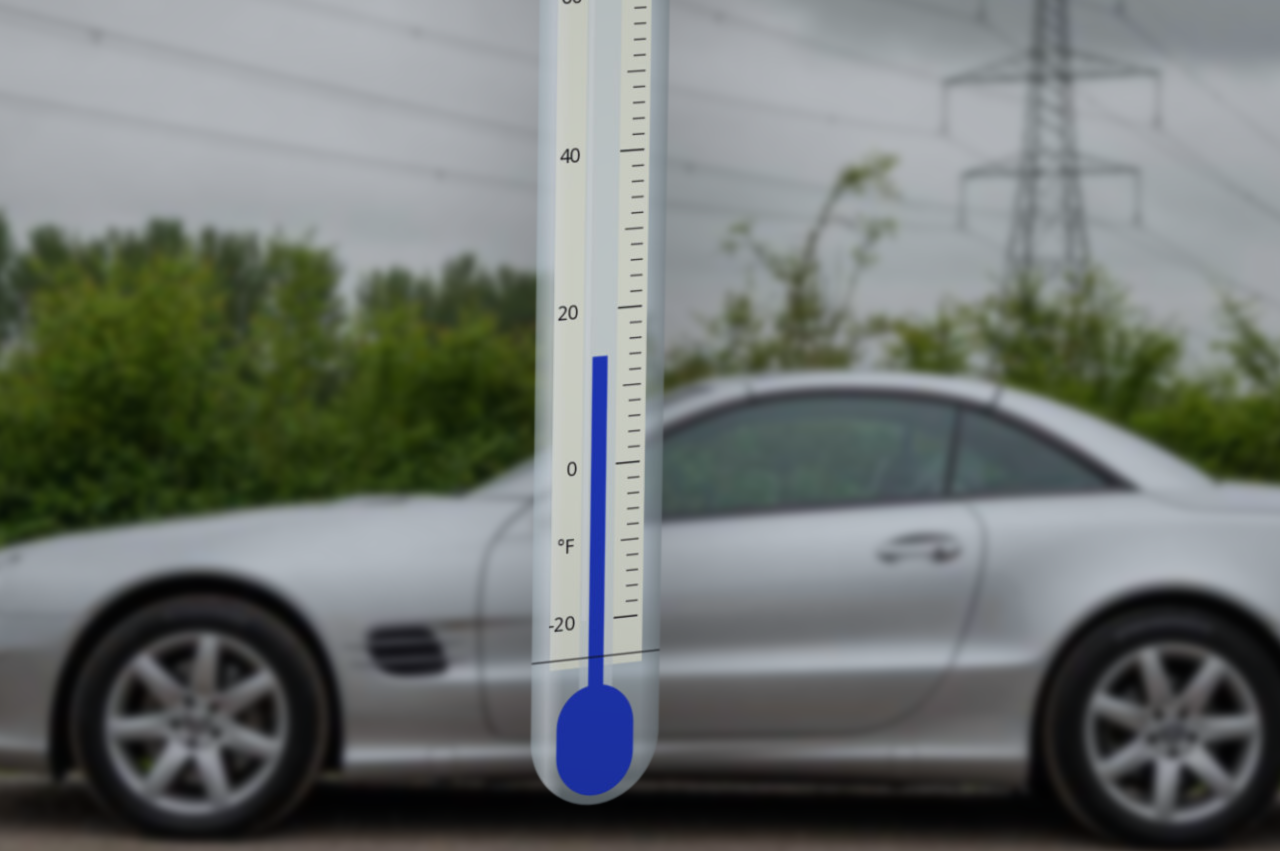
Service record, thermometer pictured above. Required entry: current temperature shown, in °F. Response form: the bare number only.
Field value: 14
